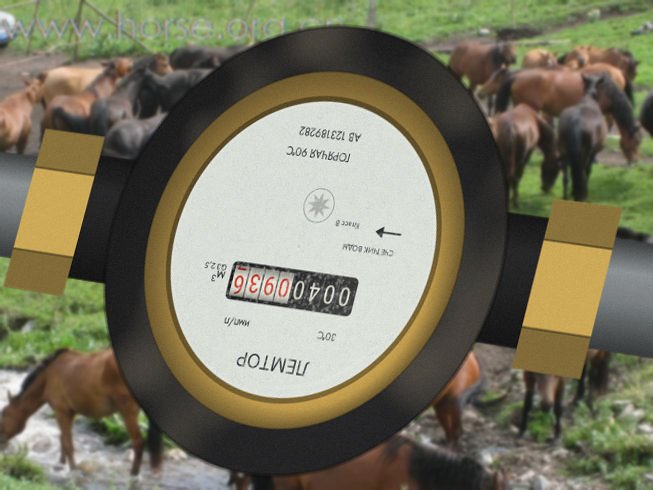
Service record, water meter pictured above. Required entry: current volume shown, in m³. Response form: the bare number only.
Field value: 40.0936
